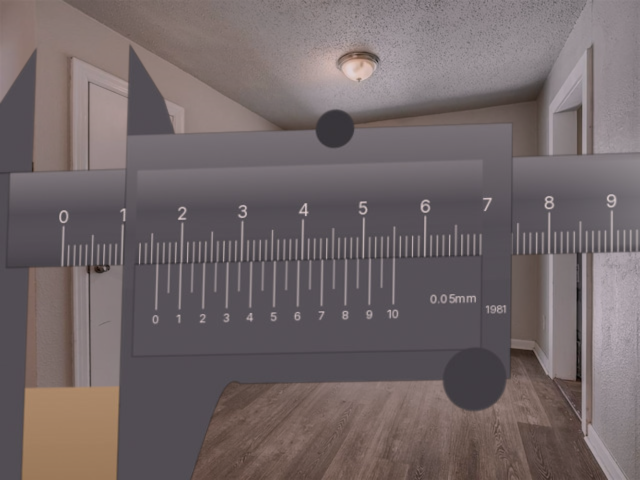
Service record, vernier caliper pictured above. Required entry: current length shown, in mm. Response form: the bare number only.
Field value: 16.0
